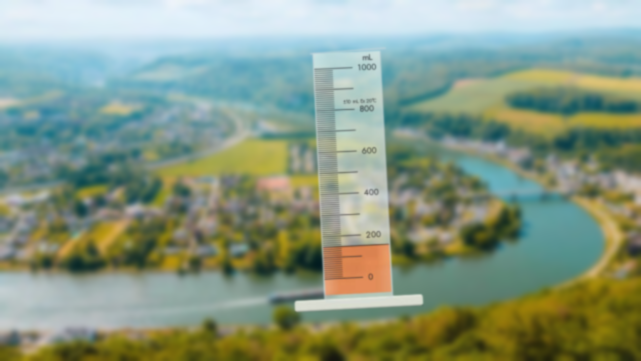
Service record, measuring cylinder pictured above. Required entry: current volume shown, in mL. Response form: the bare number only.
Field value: 150
